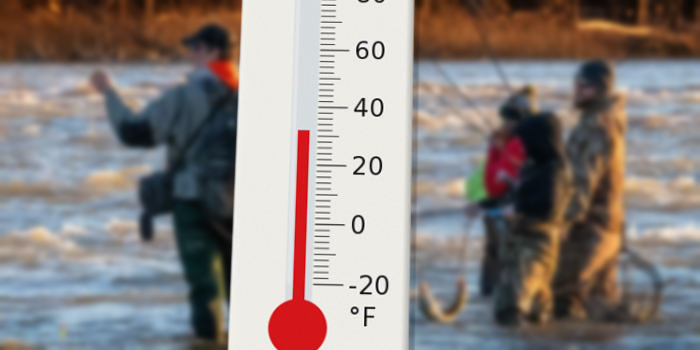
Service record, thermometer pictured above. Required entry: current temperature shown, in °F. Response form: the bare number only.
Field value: 32
